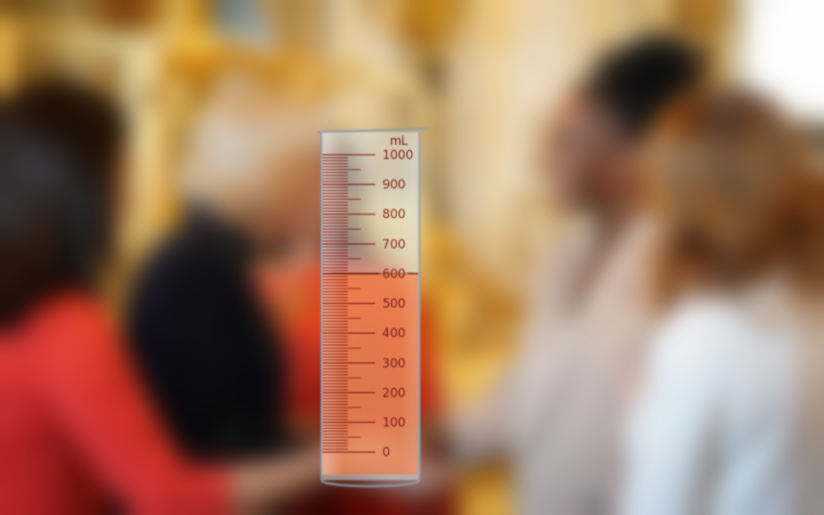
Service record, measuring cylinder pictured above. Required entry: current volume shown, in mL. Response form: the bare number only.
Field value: 600
